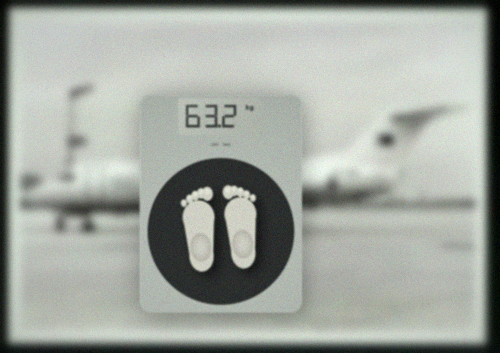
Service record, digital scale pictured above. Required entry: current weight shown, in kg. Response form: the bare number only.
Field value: 63.2
